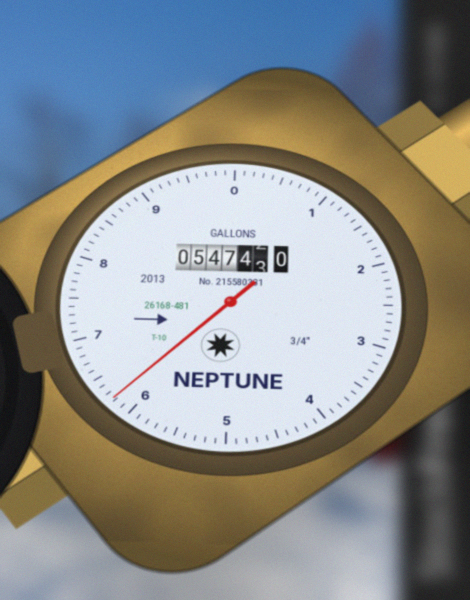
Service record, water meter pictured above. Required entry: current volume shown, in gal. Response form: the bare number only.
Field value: 547426.2
